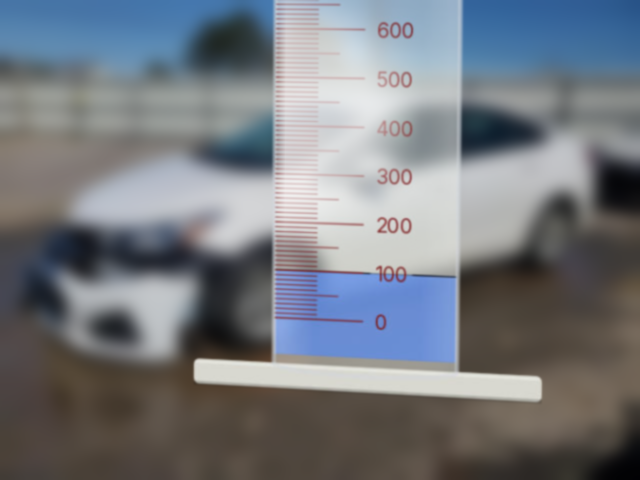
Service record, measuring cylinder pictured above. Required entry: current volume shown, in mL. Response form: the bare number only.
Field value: 100
